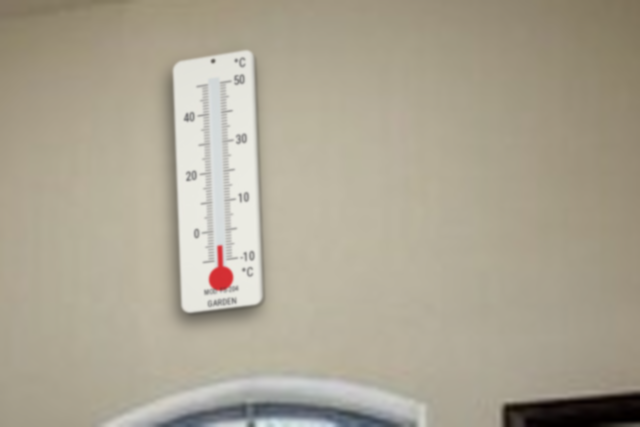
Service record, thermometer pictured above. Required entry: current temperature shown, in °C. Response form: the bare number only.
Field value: -5
